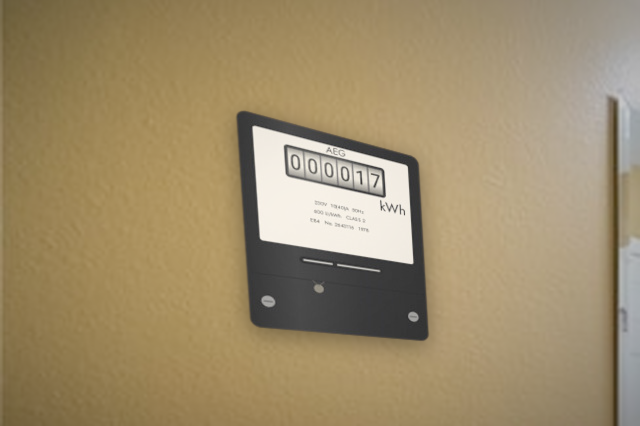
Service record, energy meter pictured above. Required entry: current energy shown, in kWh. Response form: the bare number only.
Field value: 17
